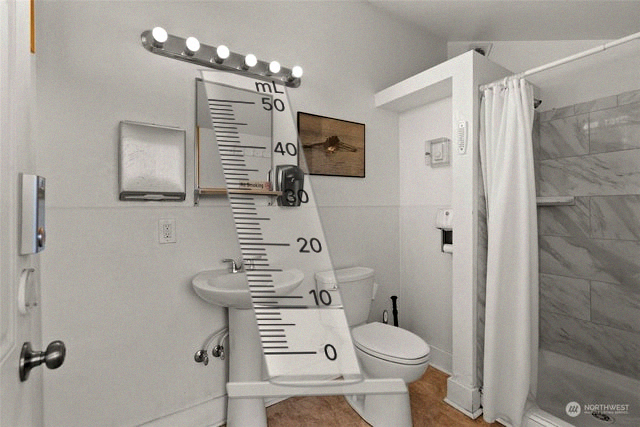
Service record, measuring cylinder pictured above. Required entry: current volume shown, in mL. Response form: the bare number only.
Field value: 8
